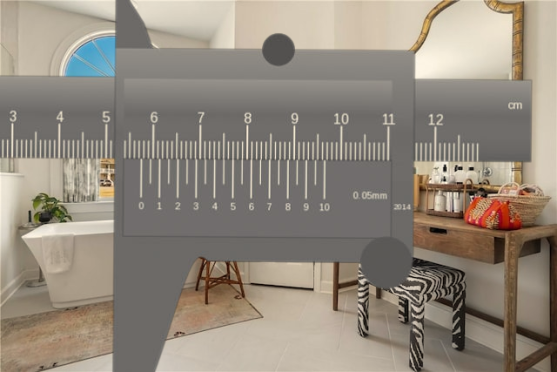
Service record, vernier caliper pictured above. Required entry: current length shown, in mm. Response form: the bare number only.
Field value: 57.5
